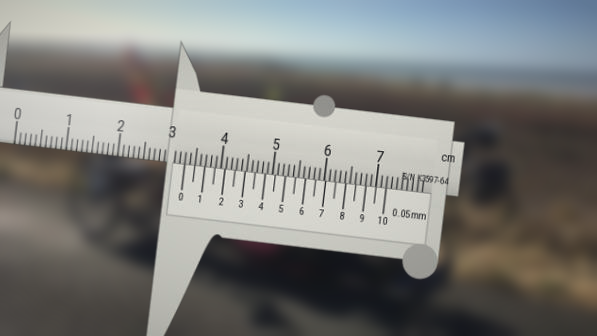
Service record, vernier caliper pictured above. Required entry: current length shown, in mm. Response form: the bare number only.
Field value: 33.0
